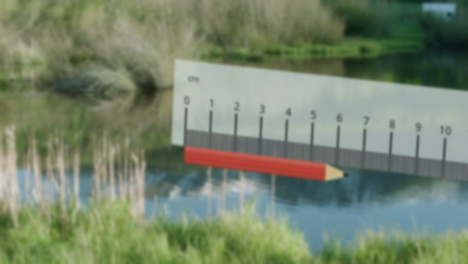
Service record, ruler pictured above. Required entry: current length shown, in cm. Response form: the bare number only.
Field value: 6.5
